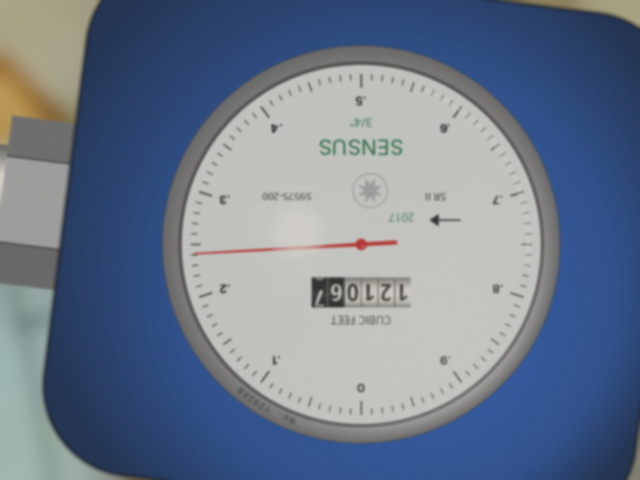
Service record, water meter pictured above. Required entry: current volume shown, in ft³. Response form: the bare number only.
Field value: 121067.24
